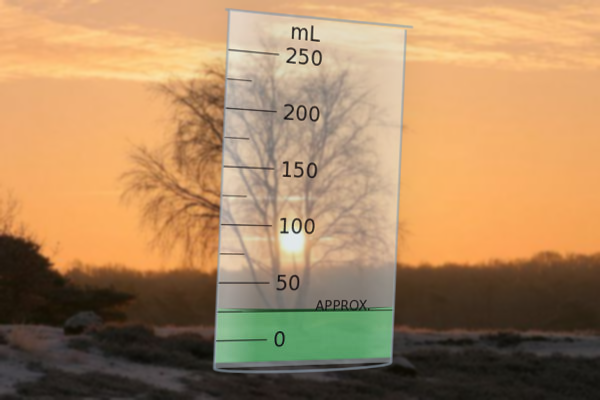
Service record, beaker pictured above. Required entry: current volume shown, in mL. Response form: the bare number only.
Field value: 25
